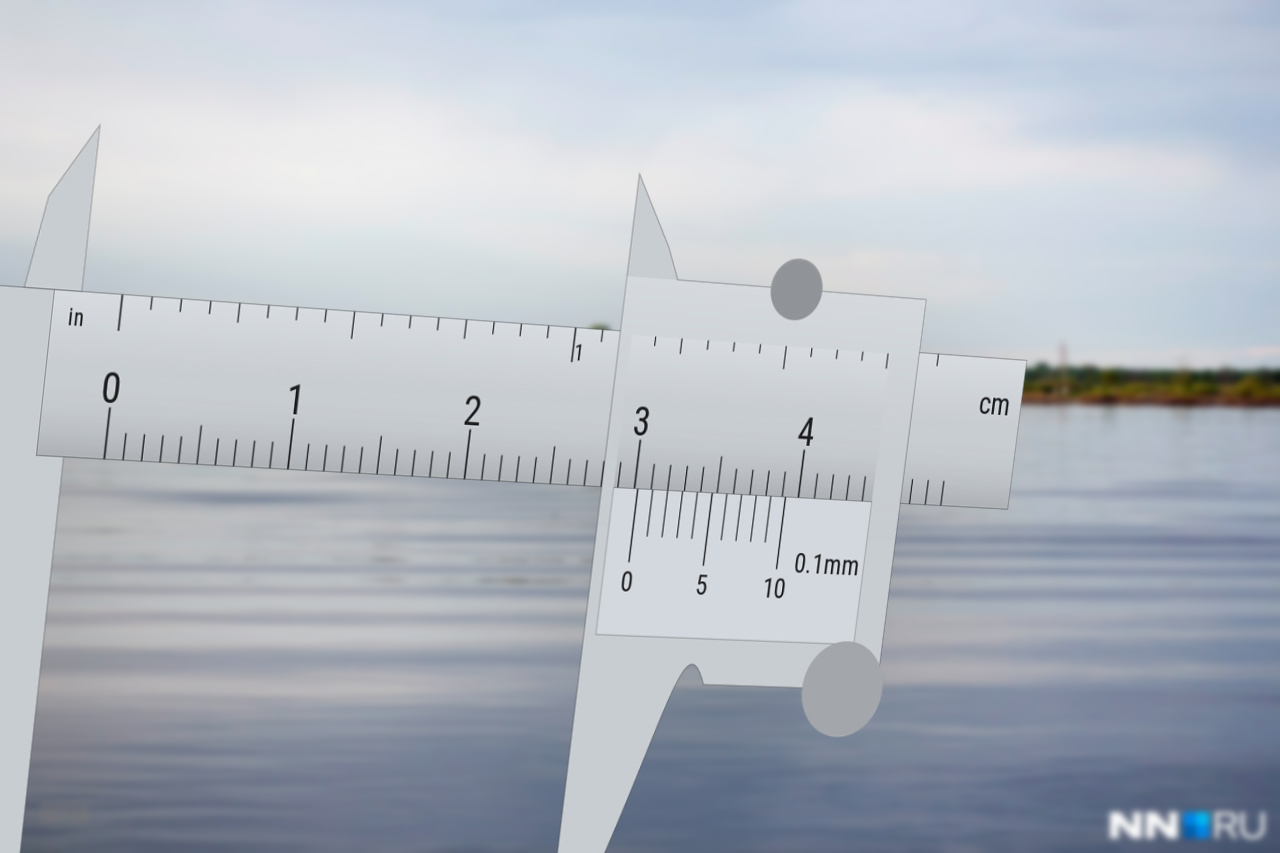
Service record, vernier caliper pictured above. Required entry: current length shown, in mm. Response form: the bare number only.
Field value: 30.2
